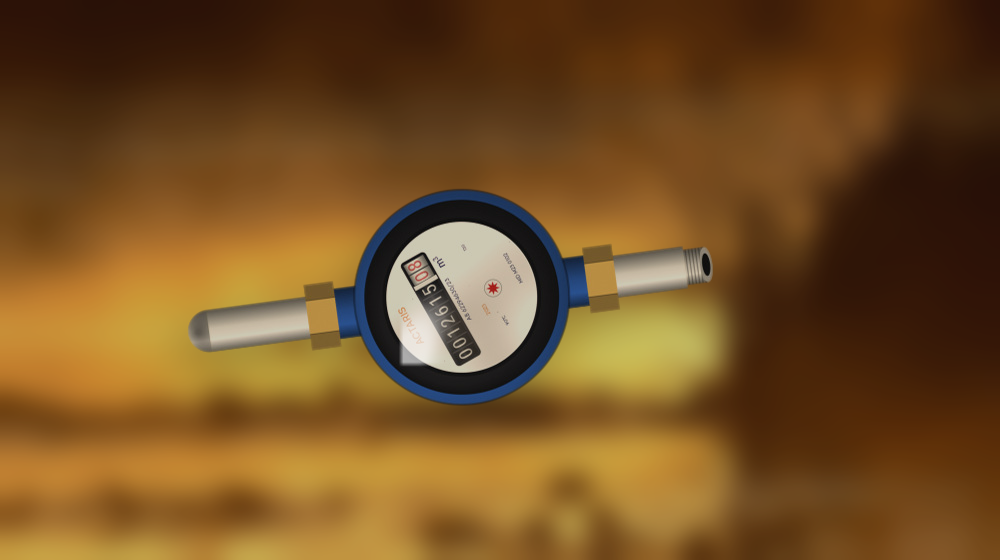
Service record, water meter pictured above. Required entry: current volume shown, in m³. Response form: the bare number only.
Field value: 12615.08
